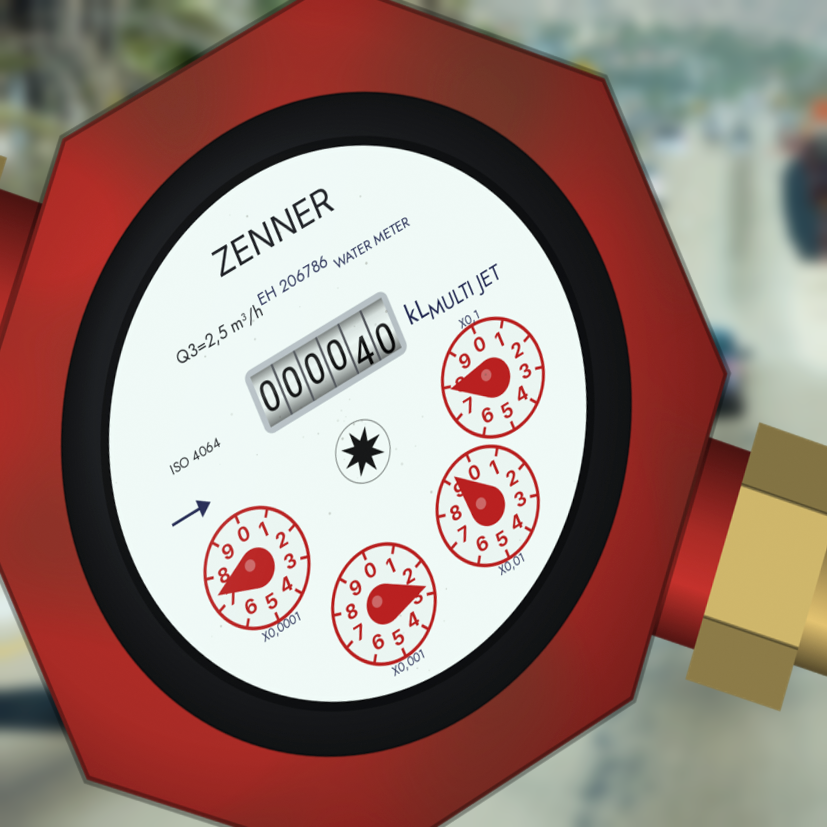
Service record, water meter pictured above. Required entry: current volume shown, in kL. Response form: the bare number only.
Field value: 39.7927
